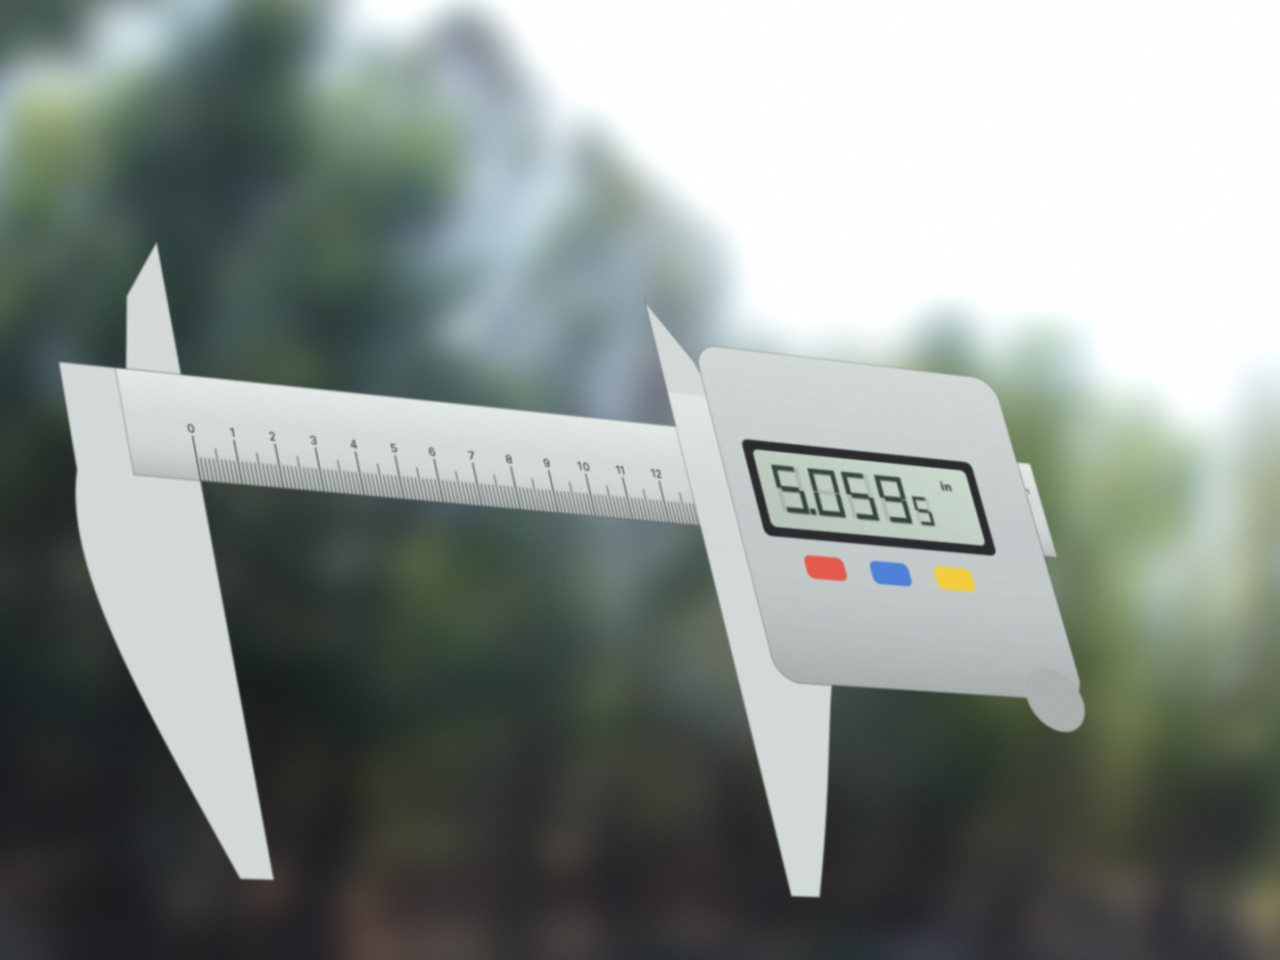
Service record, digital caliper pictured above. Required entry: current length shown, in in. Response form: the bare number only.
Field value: 5.0595
